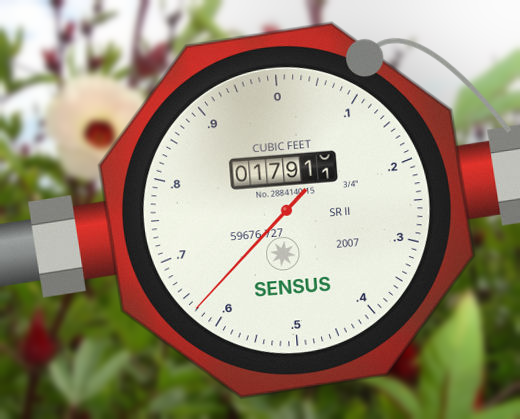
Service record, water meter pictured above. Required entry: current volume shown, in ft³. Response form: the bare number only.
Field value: 17910.63
